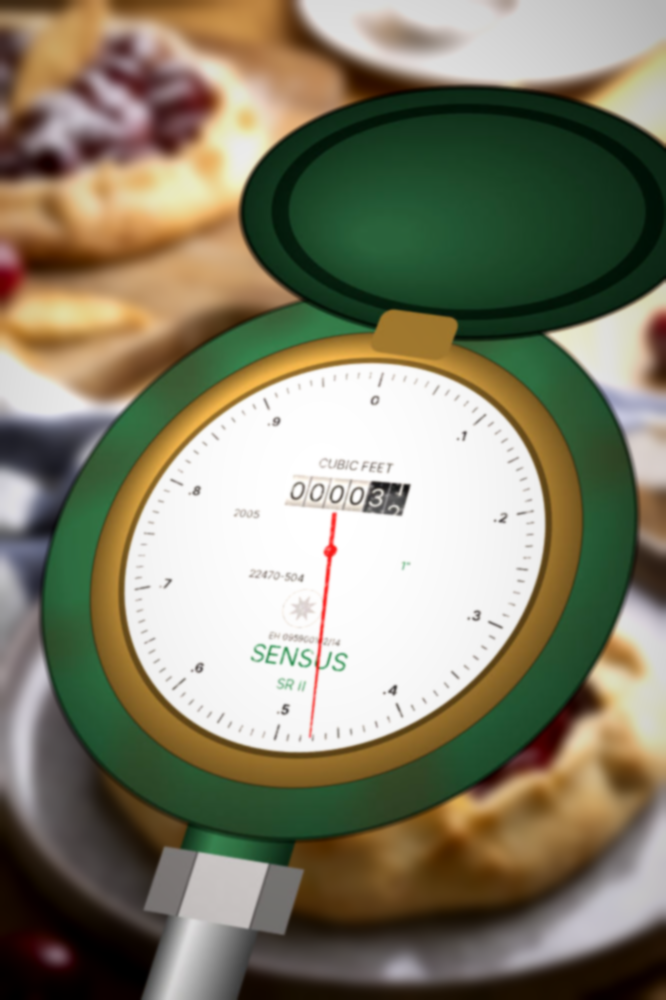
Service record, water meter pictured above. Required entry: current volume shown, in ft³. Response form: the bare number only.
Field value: 31.47
